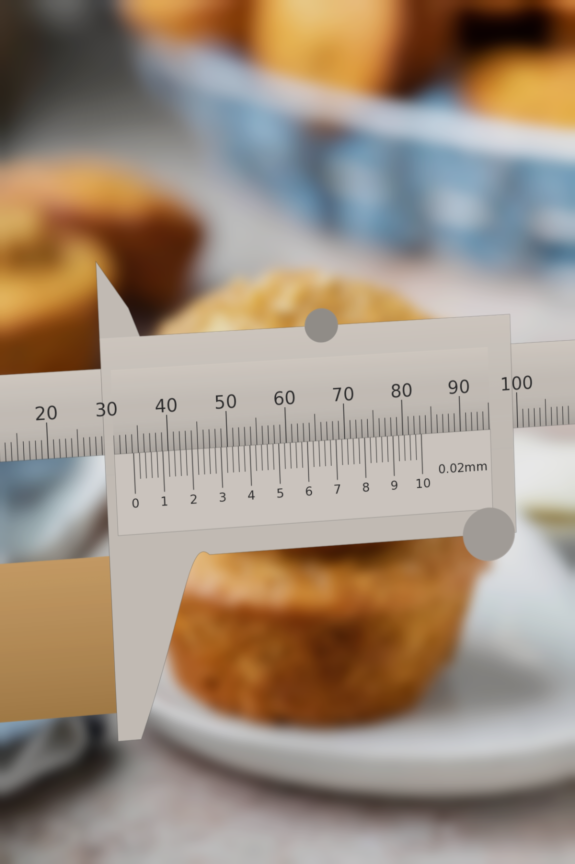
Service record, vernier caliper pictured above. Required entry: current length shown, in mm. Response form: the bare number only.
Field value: 34.2
